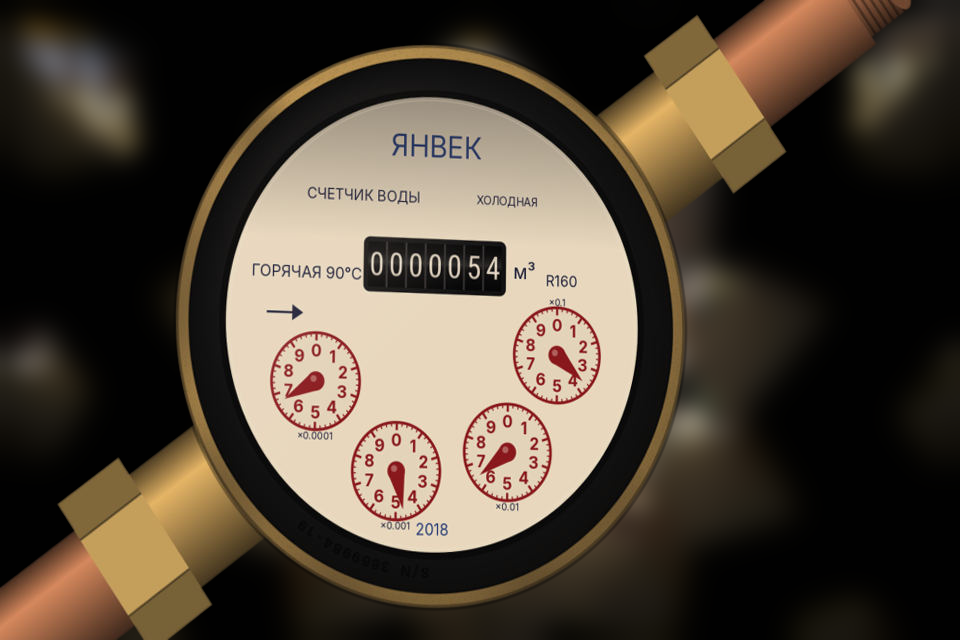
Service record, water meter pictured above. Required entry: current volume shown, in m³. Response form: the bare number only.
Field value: 54.3646
